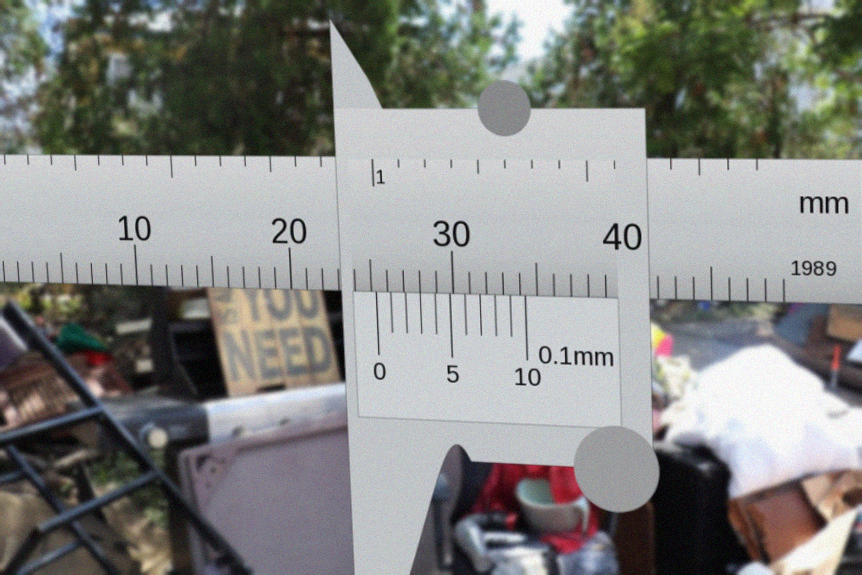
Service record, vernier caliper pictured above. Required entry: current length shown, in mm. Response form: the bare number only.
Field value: 25.3
